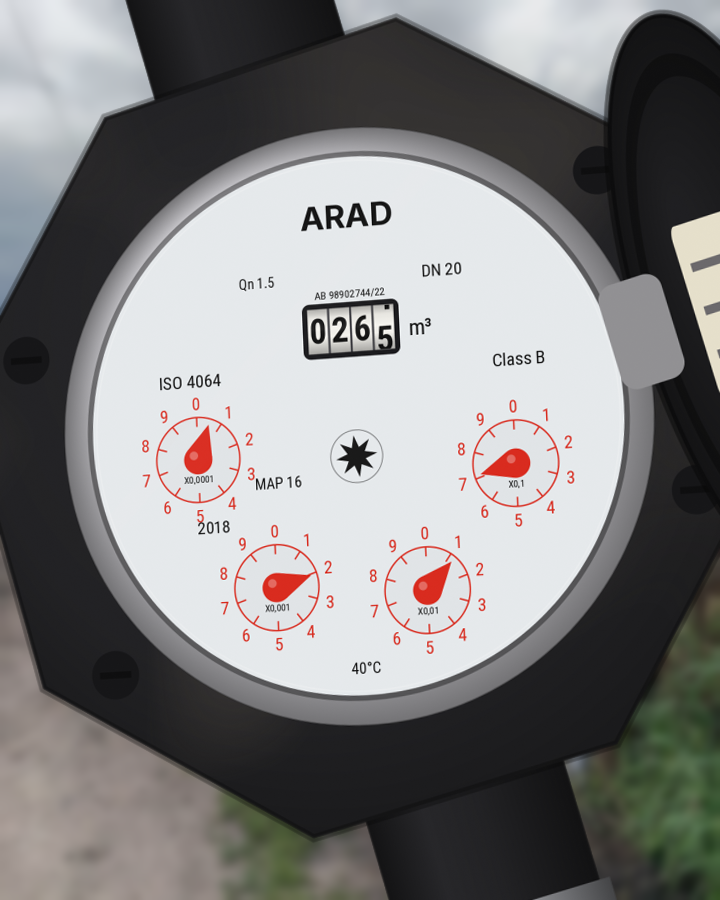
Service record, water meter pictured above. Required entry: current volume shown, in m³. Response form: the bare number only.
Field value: 264.7120
